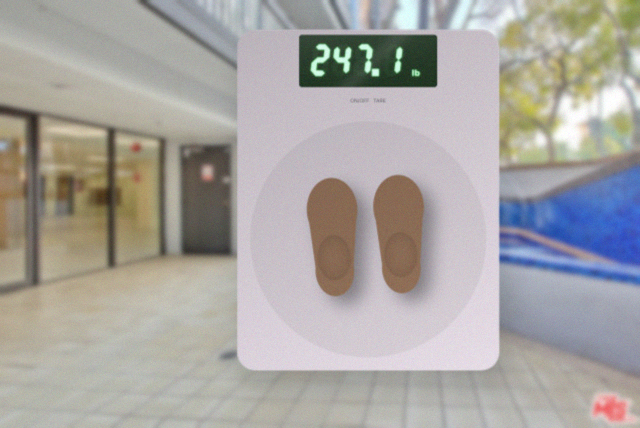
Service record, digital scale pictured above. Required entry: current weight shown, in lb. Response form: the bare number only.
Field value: 247.1
